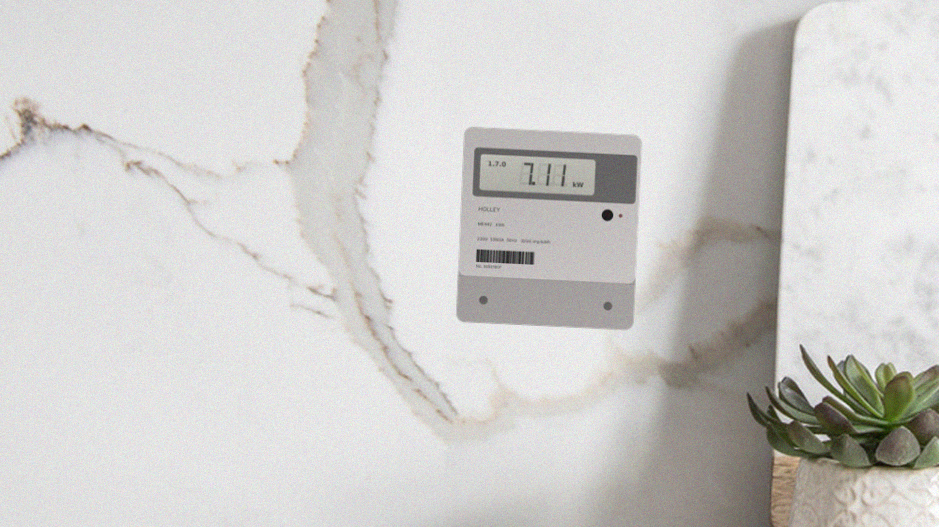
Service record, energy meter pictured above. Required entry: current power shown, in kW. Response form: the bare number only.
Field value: 7.11
